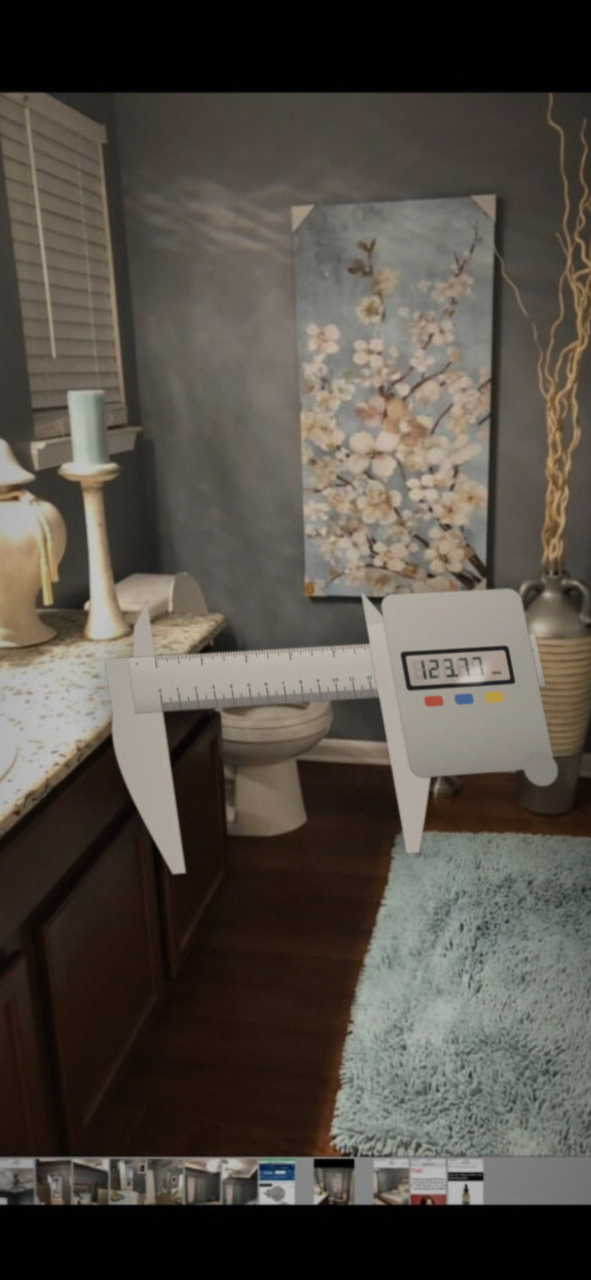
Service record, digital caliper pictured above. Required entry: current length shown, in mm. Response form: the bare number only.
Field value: 123.77
